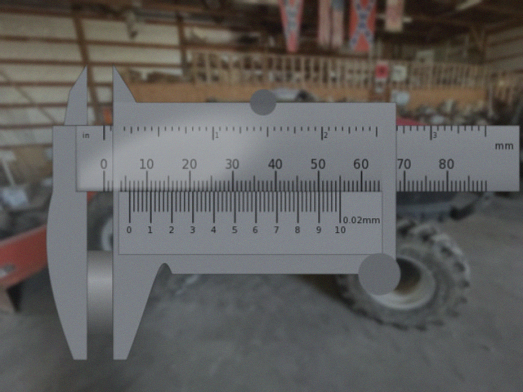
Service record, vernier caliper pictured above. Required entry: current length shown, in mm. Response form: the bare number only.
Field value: 6.0
